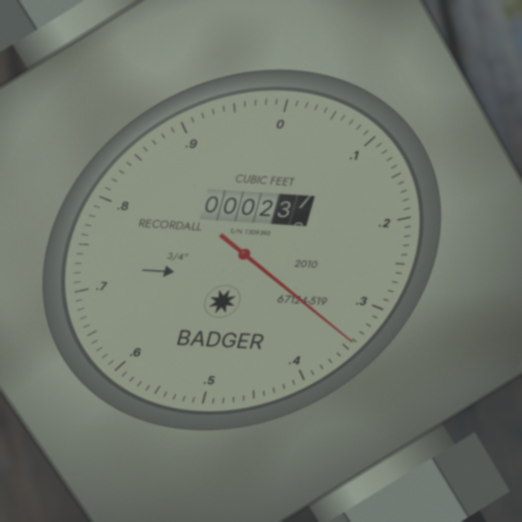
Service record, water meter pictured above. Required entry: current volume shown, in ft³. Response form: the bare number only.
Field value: 237.34
